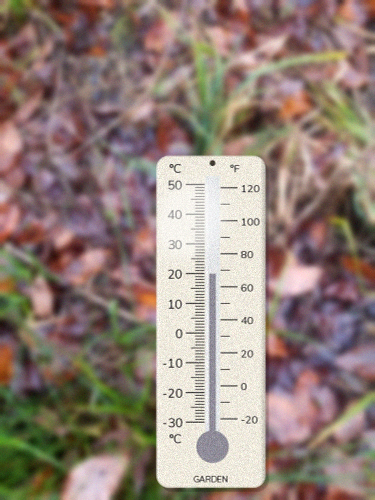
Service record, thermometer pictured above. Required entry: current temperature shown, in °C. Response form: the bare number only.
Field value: 20
